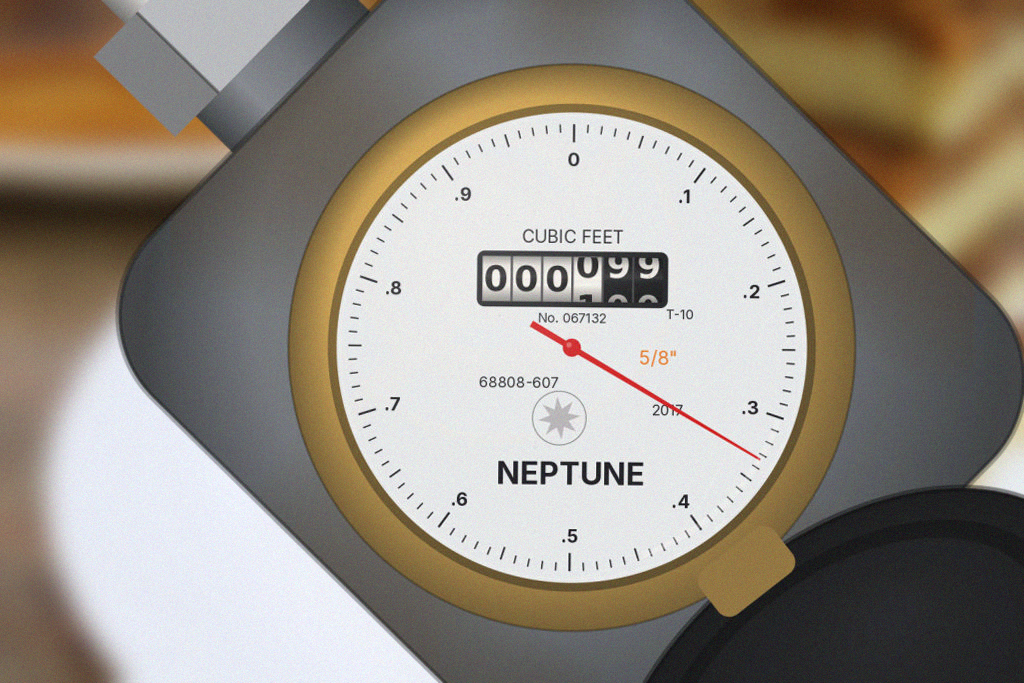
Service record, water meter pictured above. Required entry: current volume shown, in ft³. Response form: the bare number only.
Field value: 99.33
